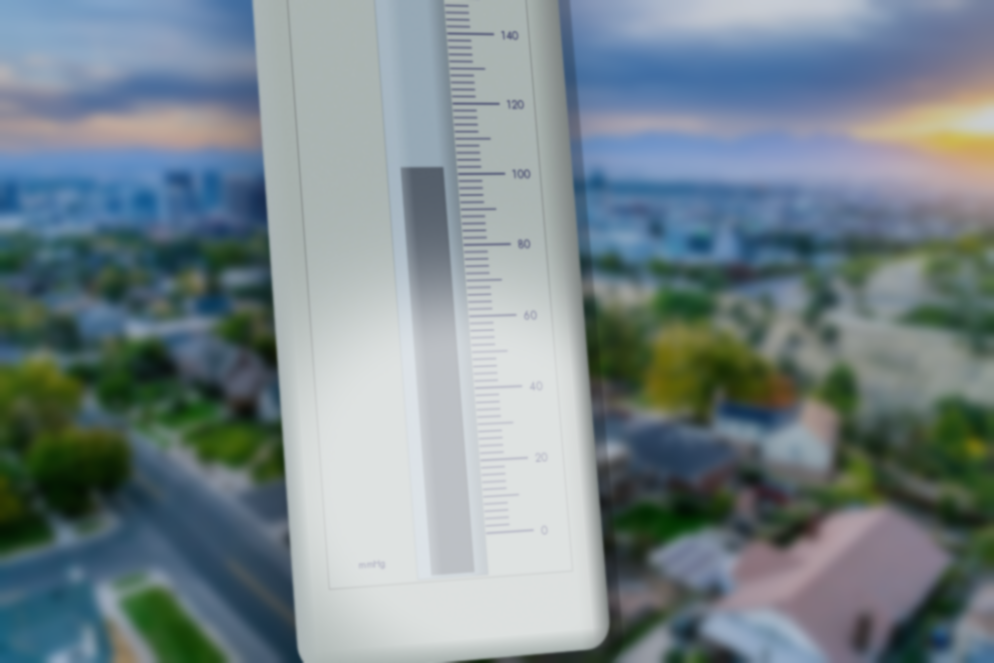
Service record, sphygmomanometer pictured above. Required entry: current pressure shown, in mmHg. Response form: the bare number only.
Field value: 102
